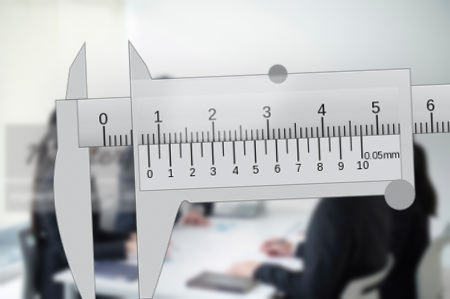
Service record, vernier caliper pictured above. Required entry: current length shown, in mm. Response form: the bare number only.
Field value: 8.0
